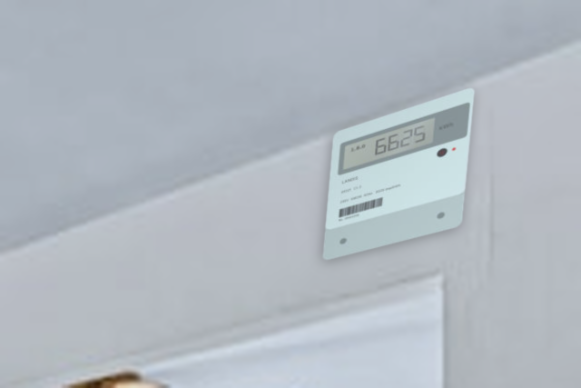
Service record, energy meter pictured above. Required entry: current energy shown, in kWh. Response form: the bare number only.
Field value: 6625
